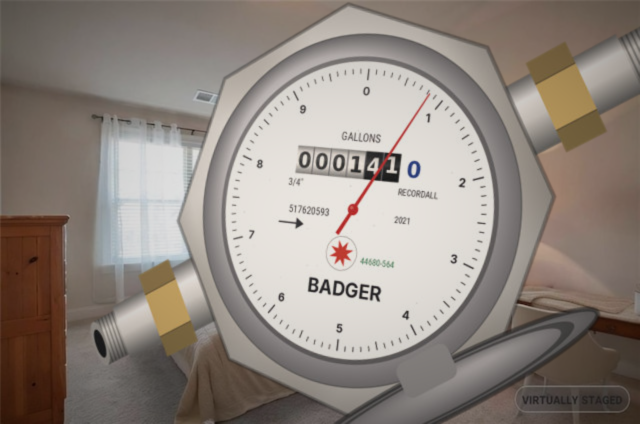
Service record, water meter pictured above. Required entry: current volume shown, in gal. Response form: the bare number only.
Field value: 1410.8
